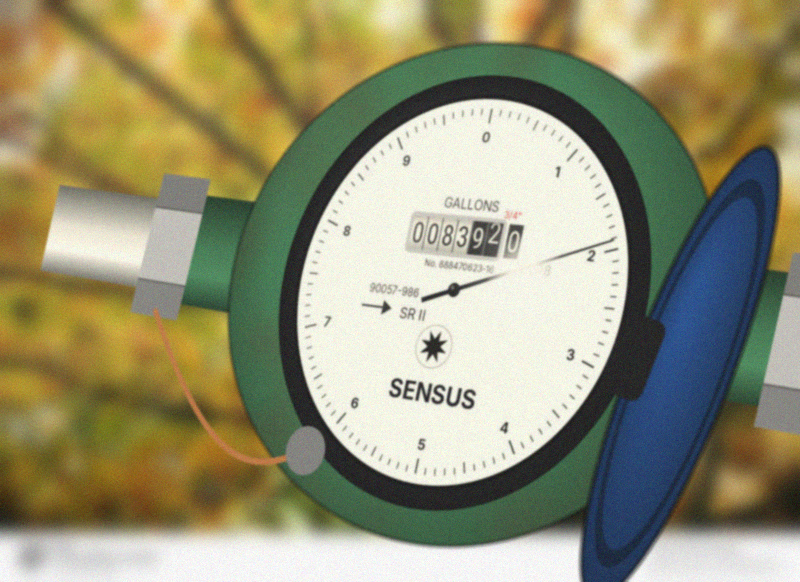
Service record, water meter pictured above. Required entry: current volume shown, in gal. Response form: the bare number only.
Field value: 83921.9
